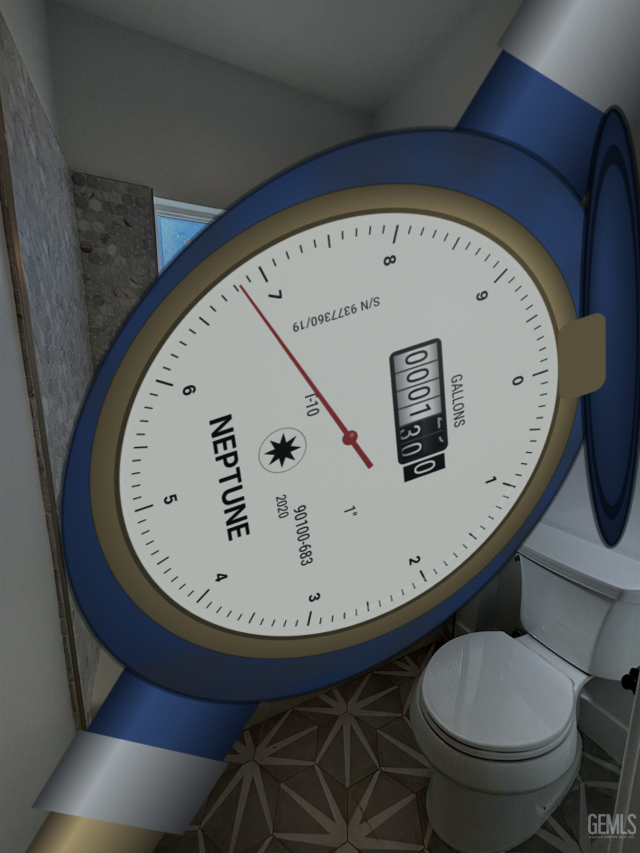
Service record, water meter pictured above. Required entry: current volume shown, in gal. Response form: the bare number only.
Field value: 1296.8
